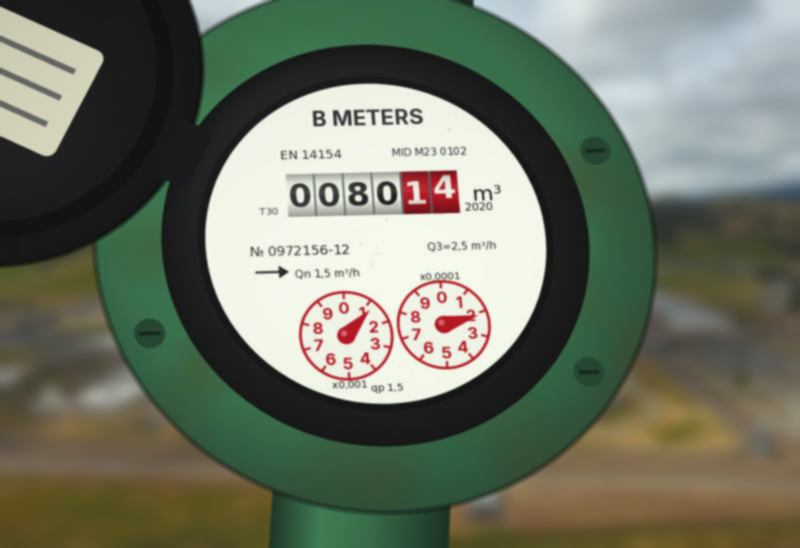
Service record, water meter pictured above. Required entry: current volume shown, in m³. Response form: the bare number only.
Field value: 80.1412
